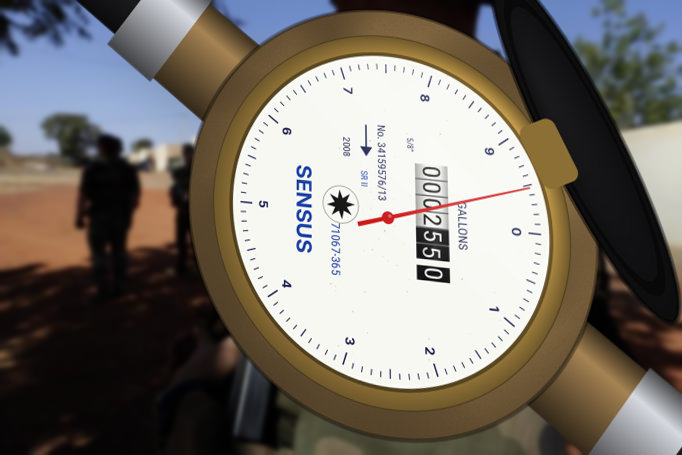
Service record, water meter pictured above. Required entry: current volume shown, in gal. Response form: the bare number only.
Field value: 2549.5
